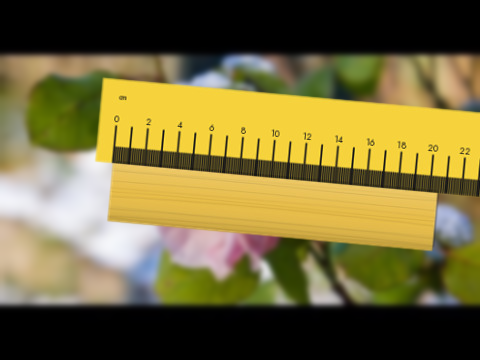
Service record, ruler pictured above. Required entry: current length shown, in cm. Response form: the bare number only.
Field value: 20.5
